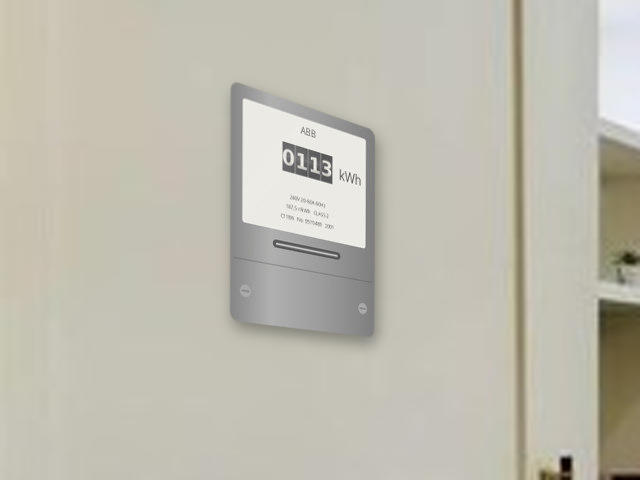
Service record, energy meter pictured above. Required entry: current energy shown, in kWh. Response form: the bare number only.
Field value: 113
